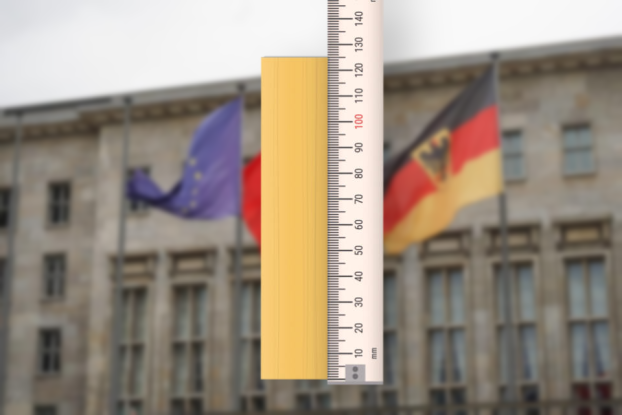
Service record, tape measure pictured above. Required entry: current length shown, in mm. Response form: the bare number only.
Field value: 125
